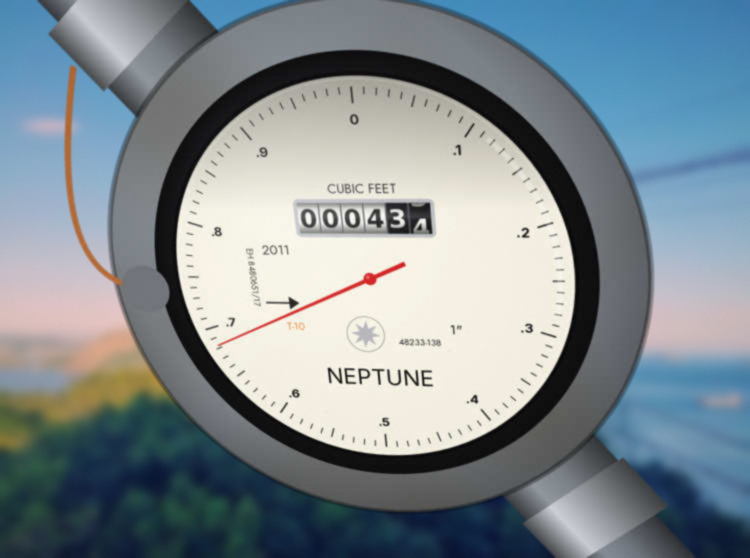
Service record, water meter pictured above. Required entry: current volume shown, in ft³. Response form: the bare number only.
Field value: 433.68
